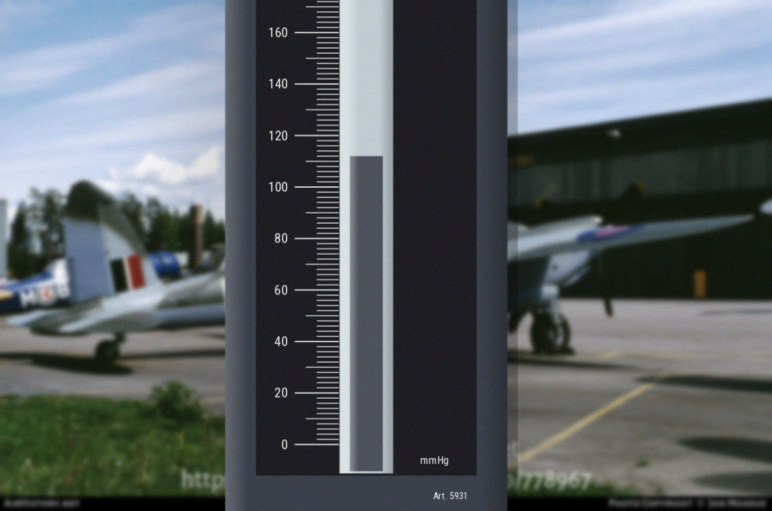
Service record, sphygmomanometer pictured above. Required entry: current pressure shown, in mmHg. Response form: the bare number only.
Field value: 112
